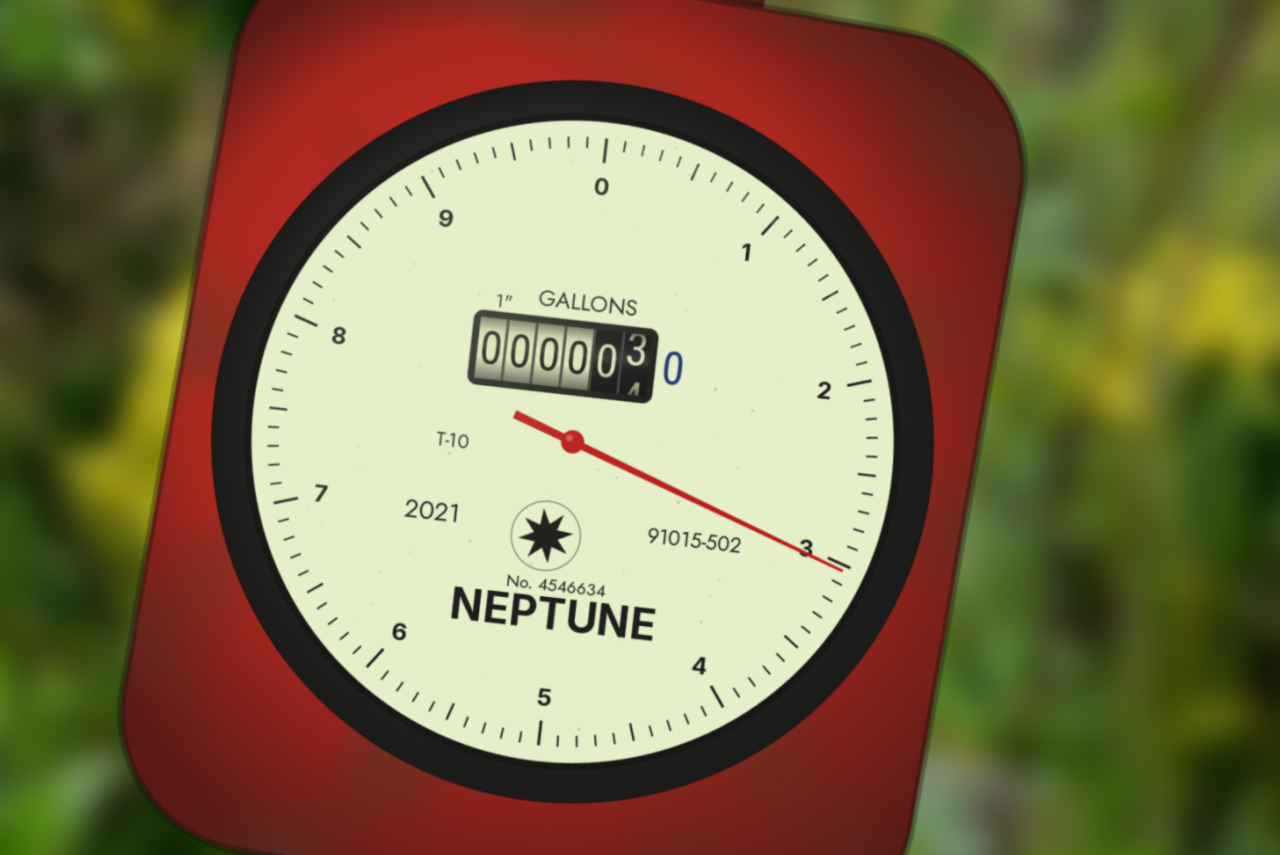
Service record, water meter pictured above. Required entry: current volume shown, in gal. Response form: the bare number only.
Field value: 33.0
